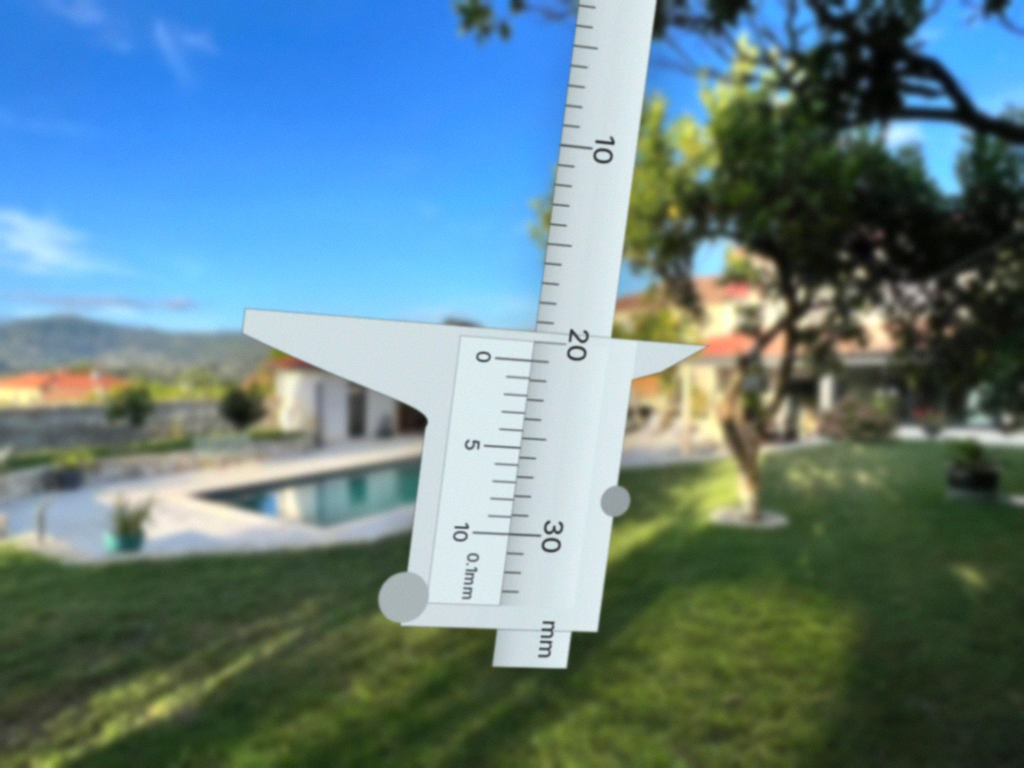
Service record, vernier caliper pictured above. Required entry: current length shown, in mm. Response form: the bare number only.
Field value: 21.0
